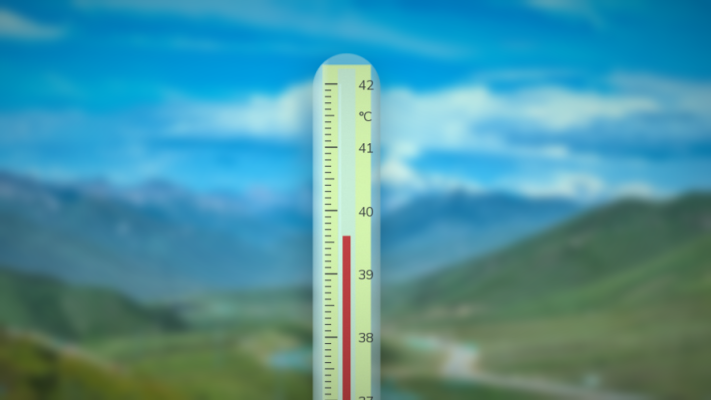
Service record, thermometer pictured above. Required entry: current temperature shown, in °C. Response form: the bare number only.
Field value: 39.6
